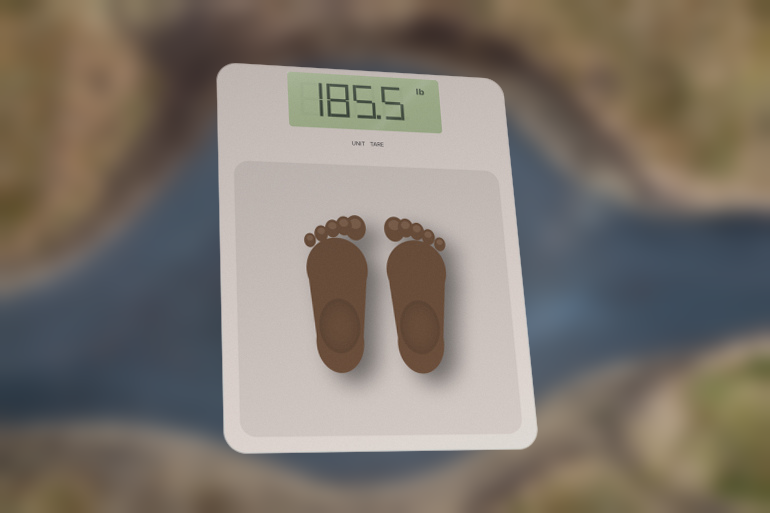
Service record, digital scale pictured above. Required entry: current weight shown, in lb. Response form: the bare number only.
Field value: 185.5
